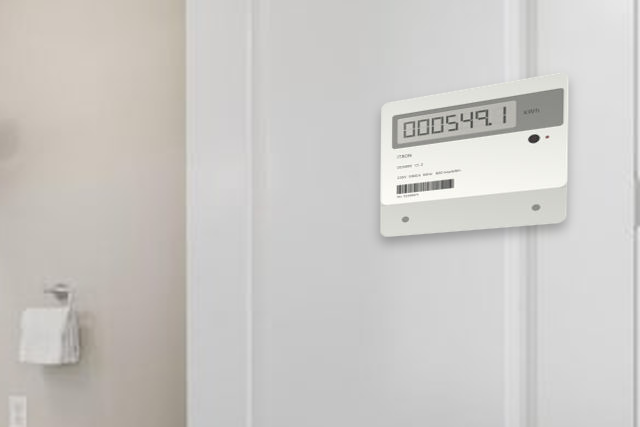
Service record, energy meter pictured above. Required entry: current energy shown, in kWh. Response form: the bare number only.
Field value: 549.1
